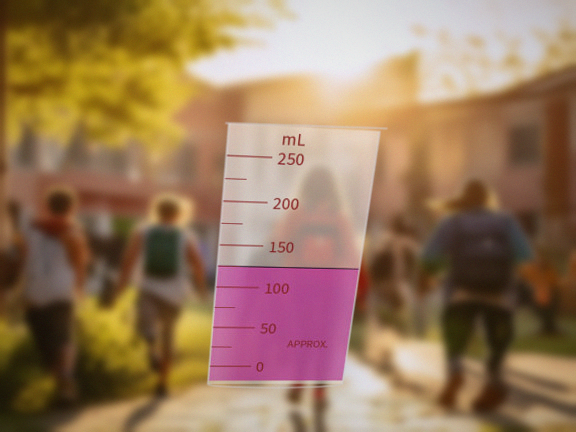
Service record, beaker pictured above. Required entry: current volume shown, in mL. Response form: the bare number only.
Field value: 125
